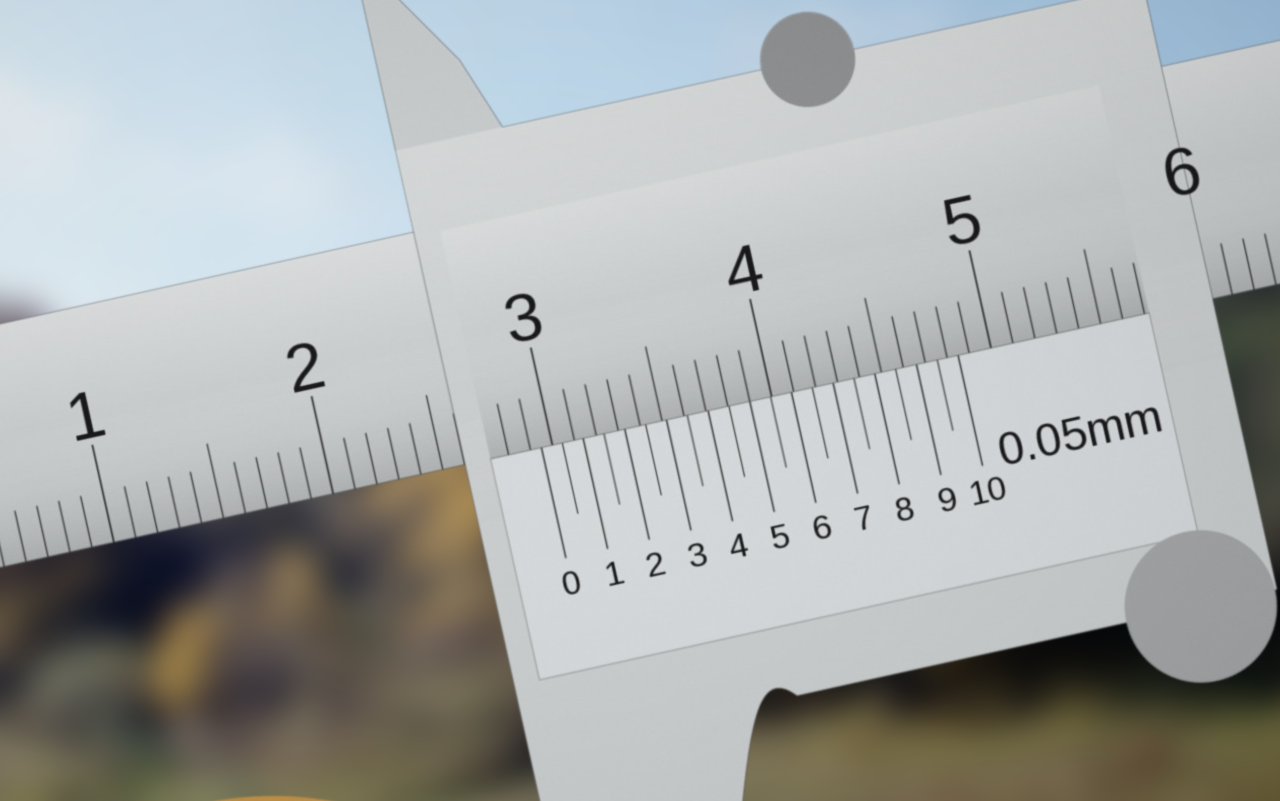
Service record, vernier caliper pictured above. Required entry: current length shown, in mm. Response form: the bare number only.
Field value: 29.5
